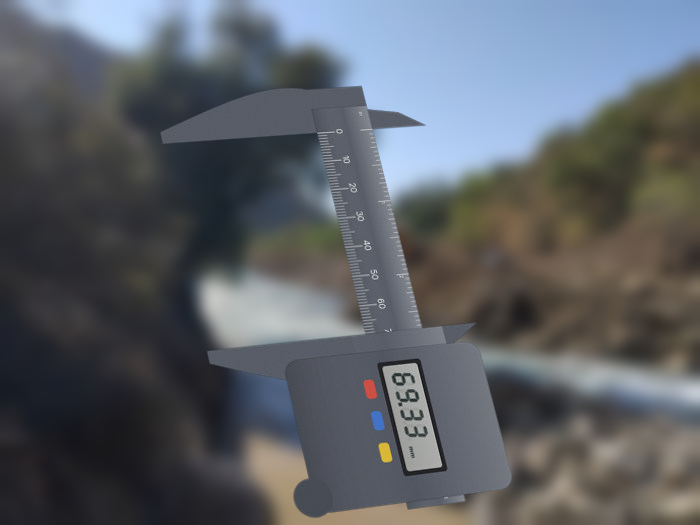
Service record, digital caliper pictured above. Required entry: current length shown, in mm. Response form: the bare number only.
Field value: 69.33
